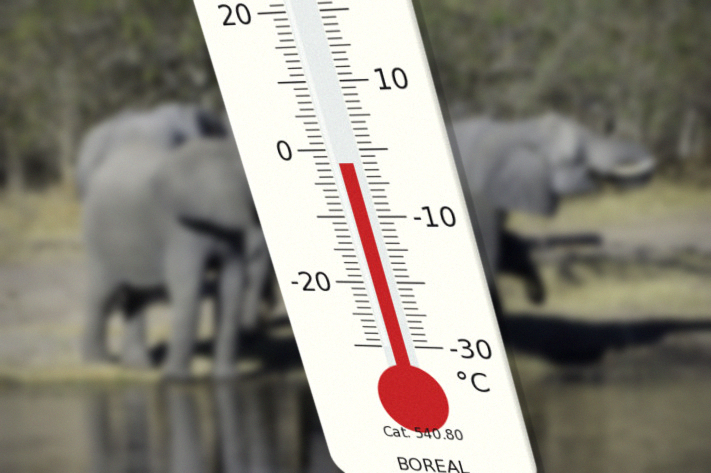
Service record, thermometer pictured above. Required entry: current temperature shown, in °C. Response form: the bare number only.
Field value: -2
